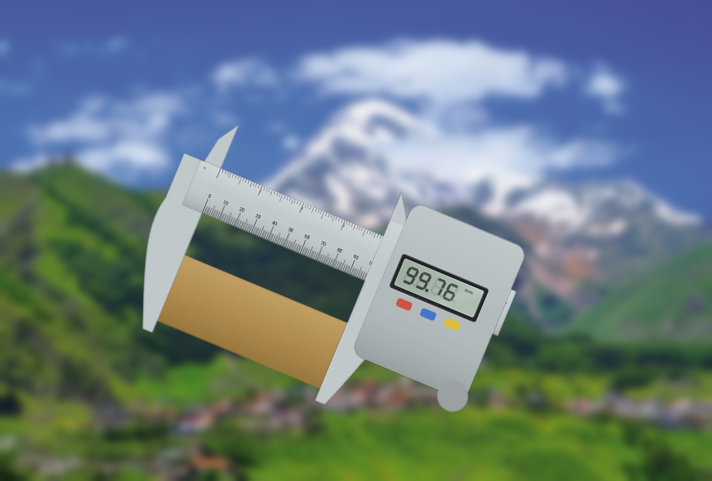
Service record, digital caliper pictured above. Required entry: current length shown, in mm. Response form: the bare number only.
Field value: 99.76
